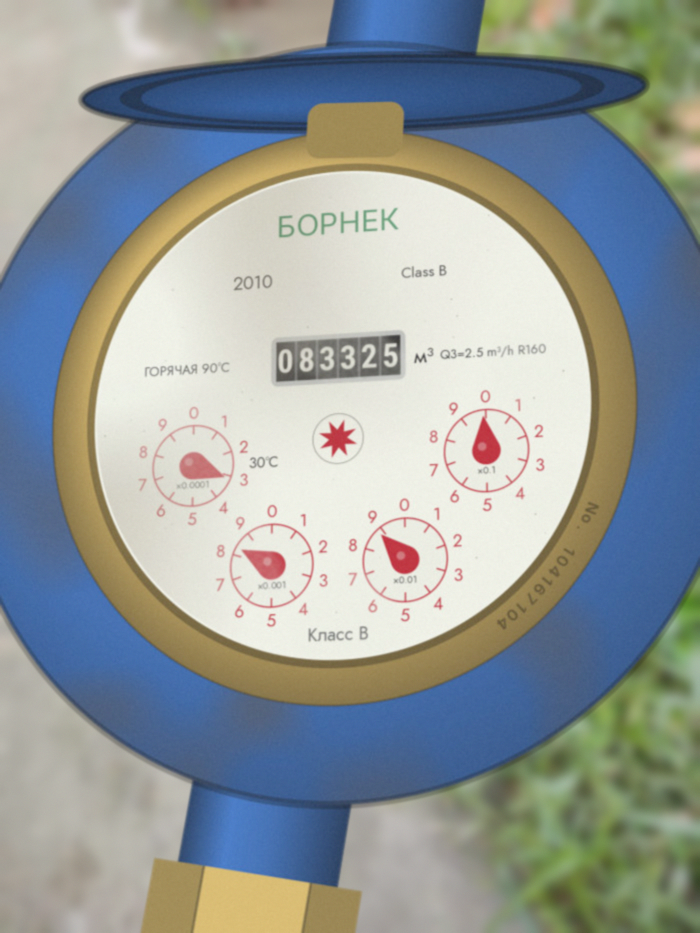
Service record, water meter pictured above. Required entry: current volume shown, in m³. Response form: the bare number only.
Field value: 83324.9883
